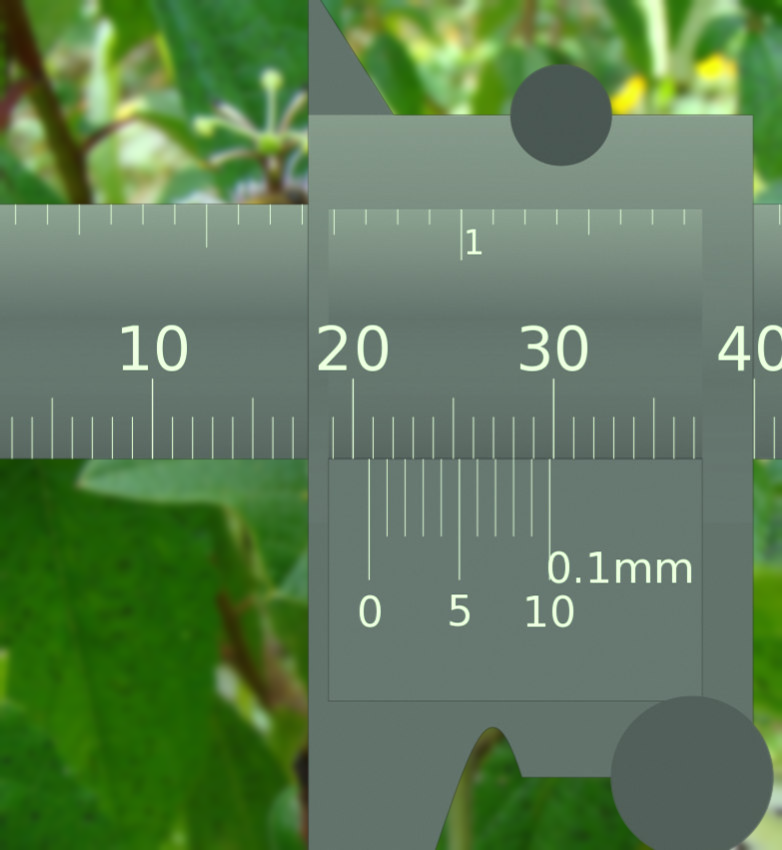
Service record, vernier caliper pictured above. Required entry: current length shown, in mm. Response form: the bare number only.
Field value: 20.8
